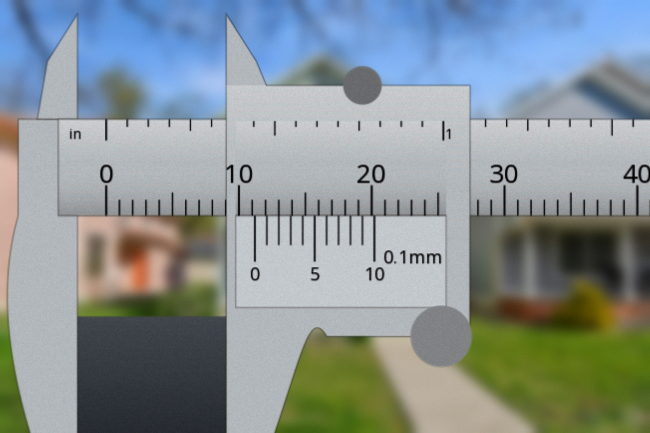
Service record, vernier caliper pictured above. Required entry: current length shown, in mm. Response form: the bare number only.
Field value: 11.2
